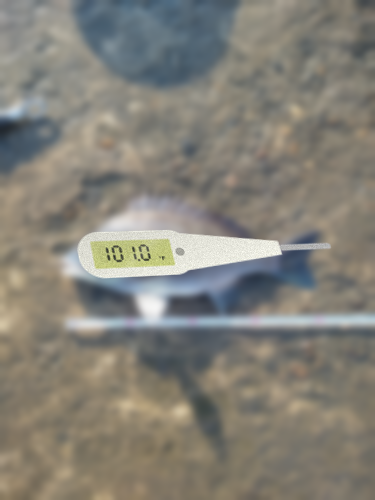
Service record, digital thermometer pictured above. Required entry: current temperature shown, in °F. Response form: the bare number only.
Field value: 101.0
